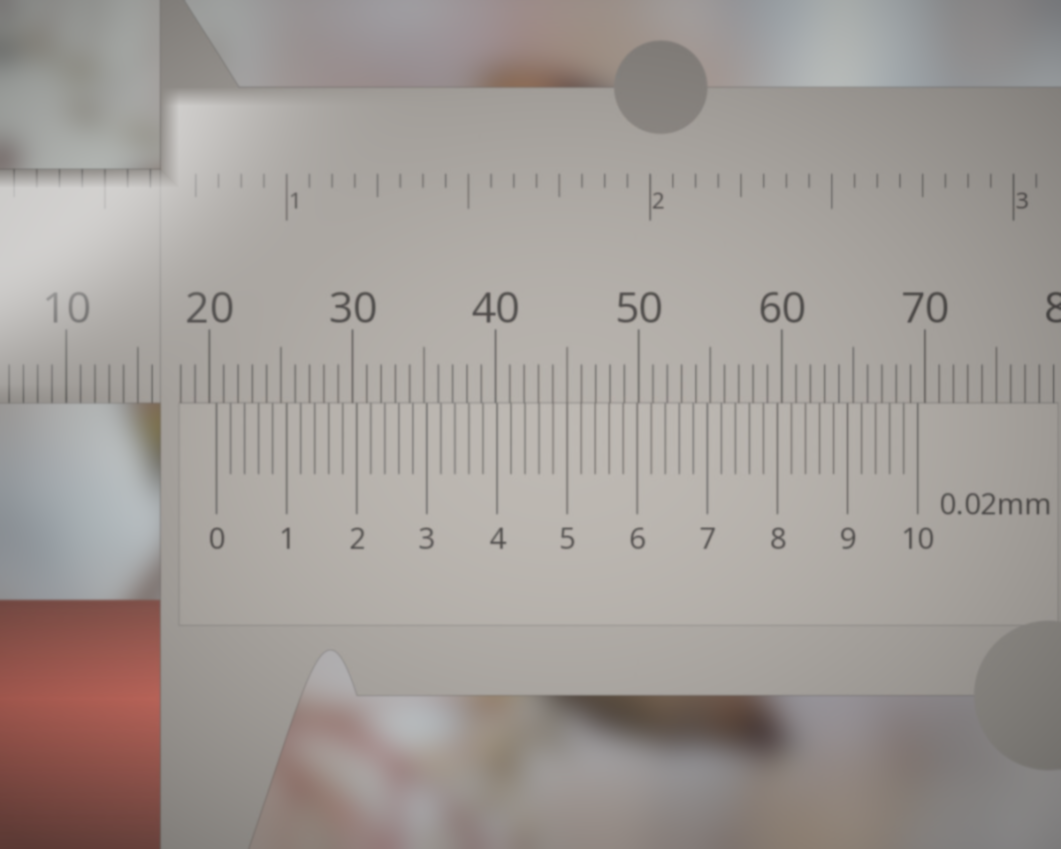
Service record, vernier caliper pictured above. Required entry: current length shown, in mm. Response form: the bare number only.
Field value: 20.5
